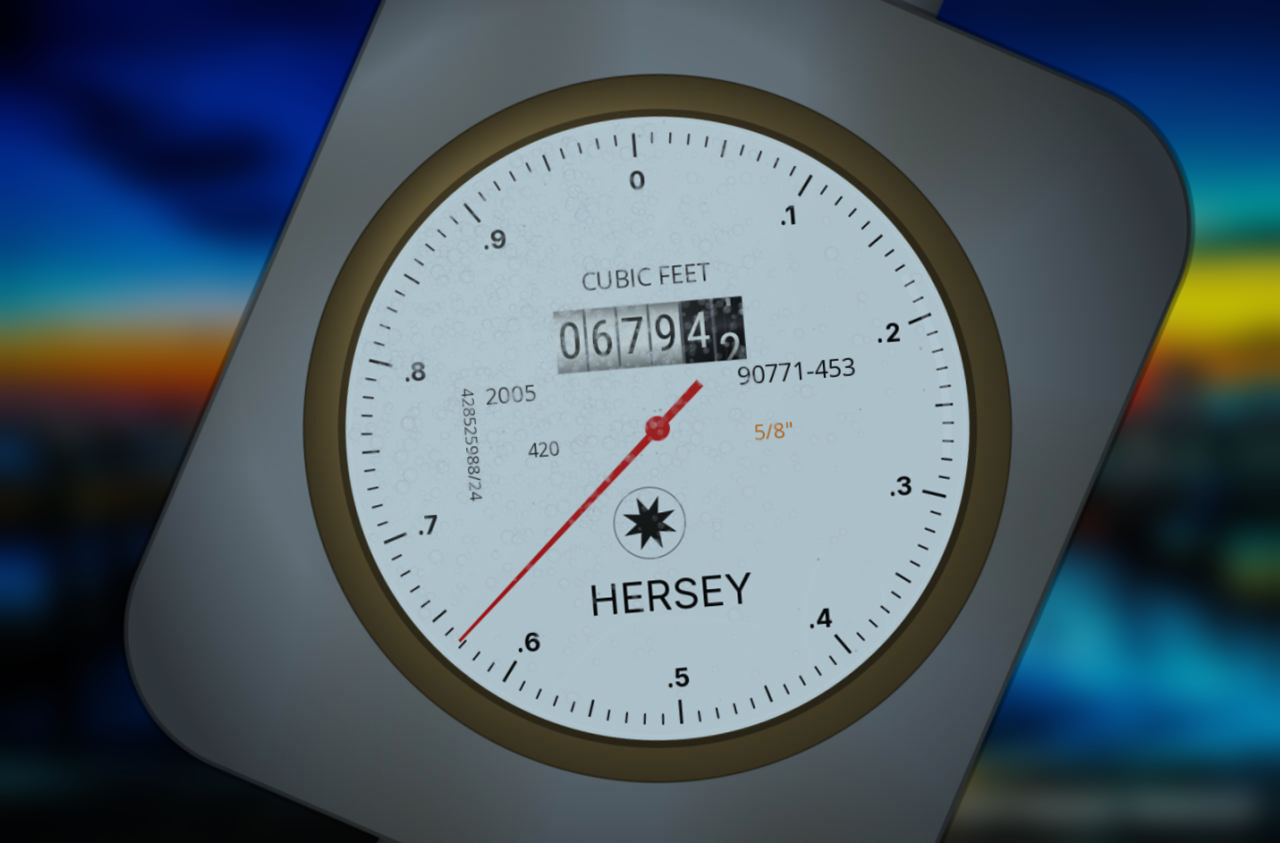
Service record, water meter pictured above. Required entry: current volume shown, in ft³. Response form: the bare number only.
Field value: 67941.63
